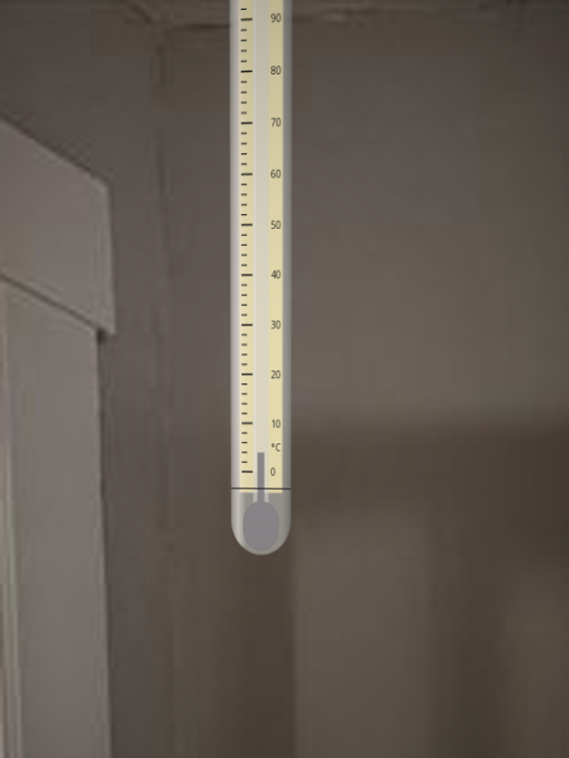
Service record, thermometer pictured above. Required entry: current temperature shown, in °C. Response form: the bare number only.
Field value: 4
